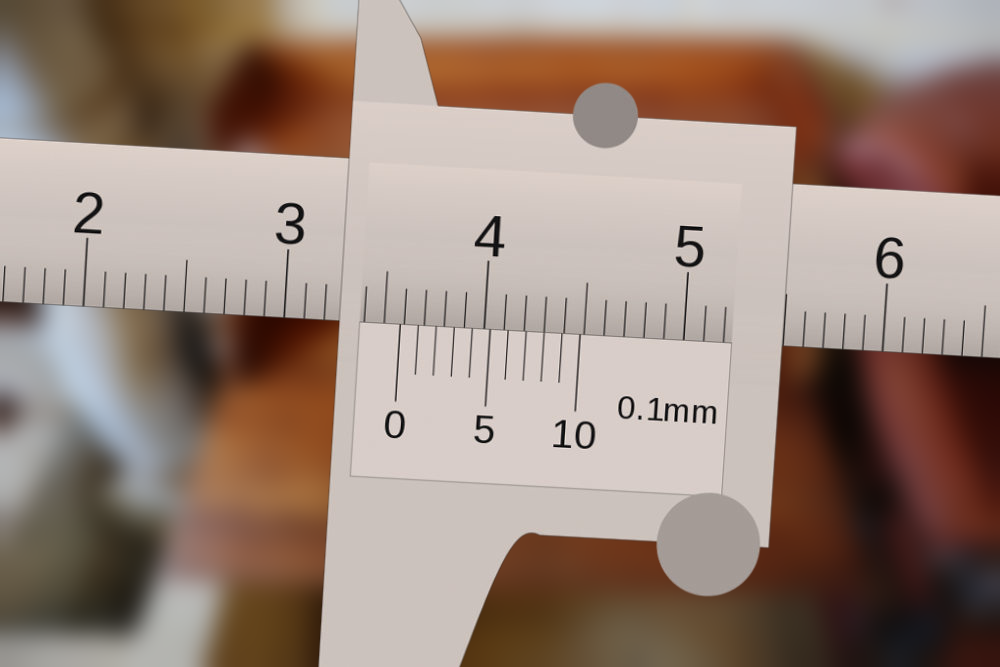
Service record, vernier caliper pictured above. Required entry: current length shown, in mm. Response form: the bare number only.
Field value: 35.8
